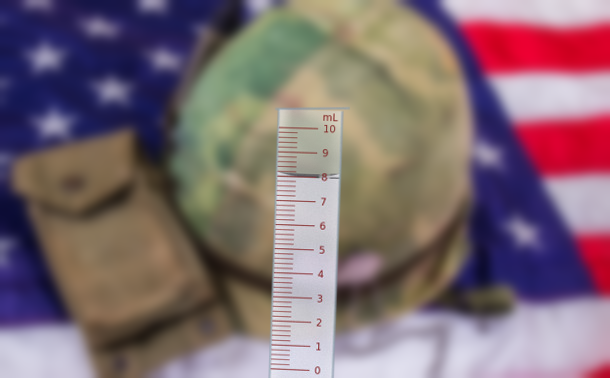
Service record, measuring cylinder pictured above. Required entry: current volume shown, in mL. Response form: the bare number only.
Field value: 8
